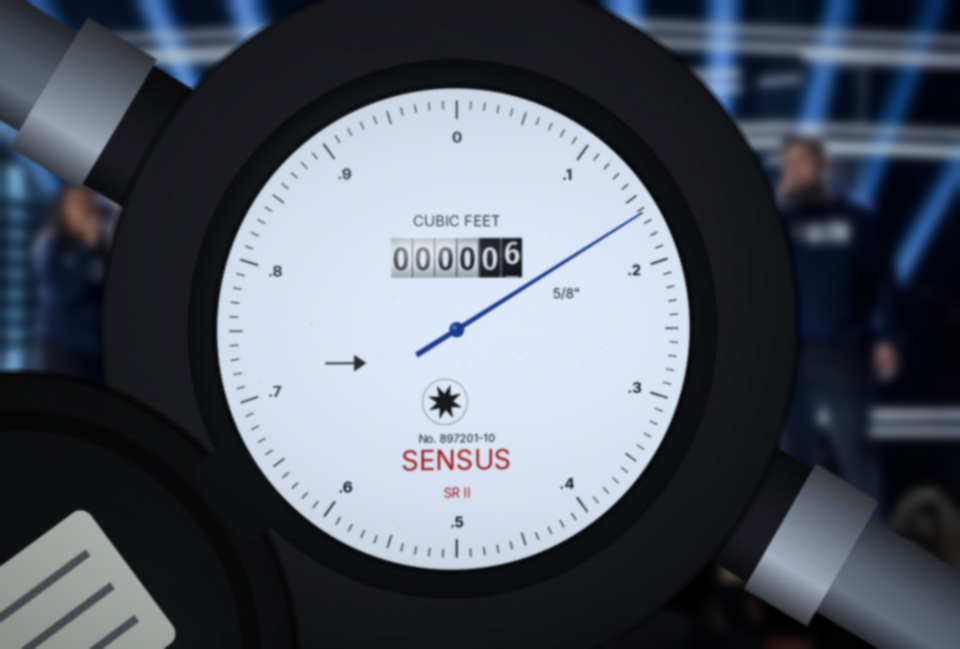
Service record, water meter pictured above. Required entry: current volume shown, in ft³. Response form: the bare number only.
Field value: 6.16
